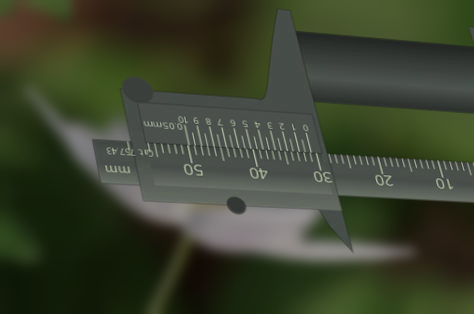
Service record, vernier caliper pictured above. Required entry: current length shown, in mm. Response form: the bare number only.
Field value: 30.8
